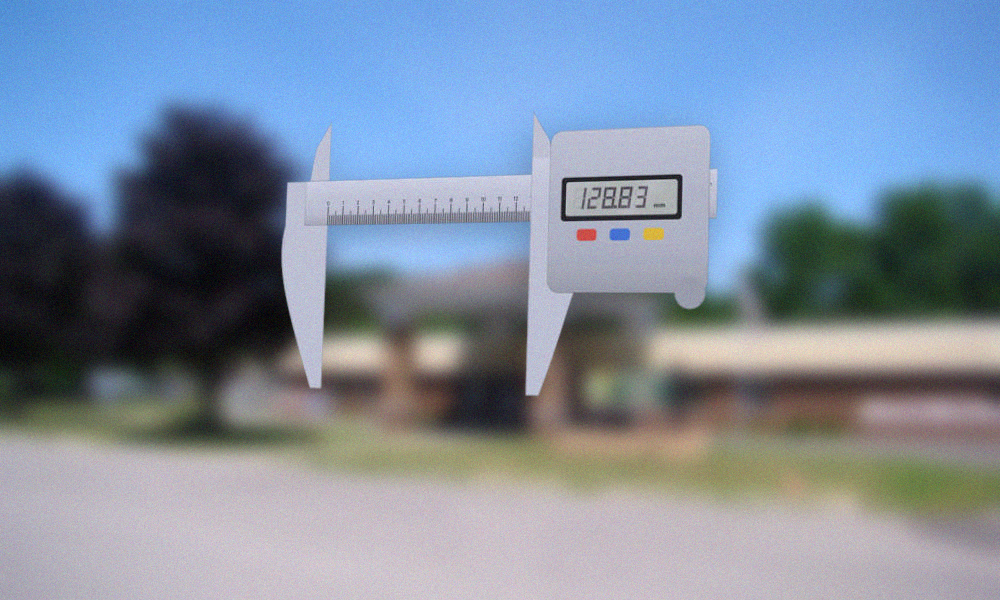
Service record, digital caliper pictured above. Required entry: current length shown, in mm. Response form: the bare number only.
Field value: 128.83
